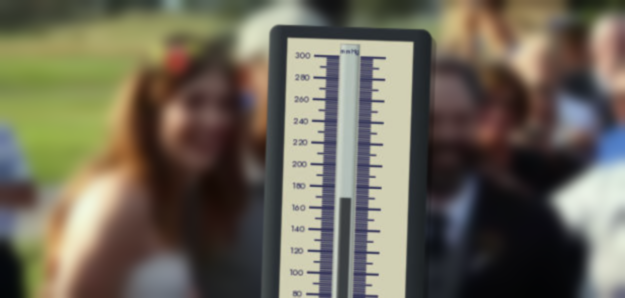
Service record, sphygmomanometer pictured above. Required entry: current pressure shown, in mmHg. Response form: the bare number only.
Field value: 170
